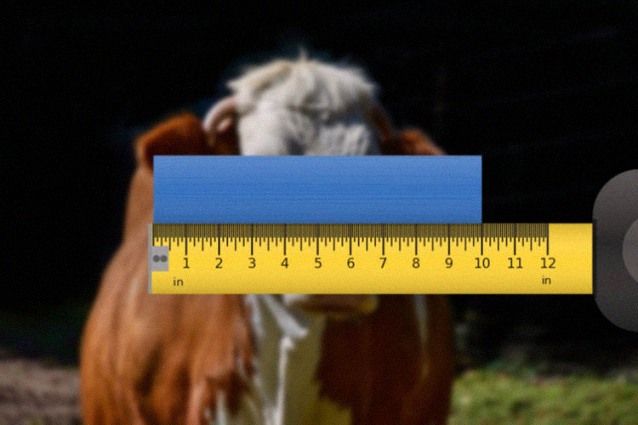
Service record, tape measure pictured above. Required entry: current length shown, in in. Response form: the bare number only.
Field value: 10
